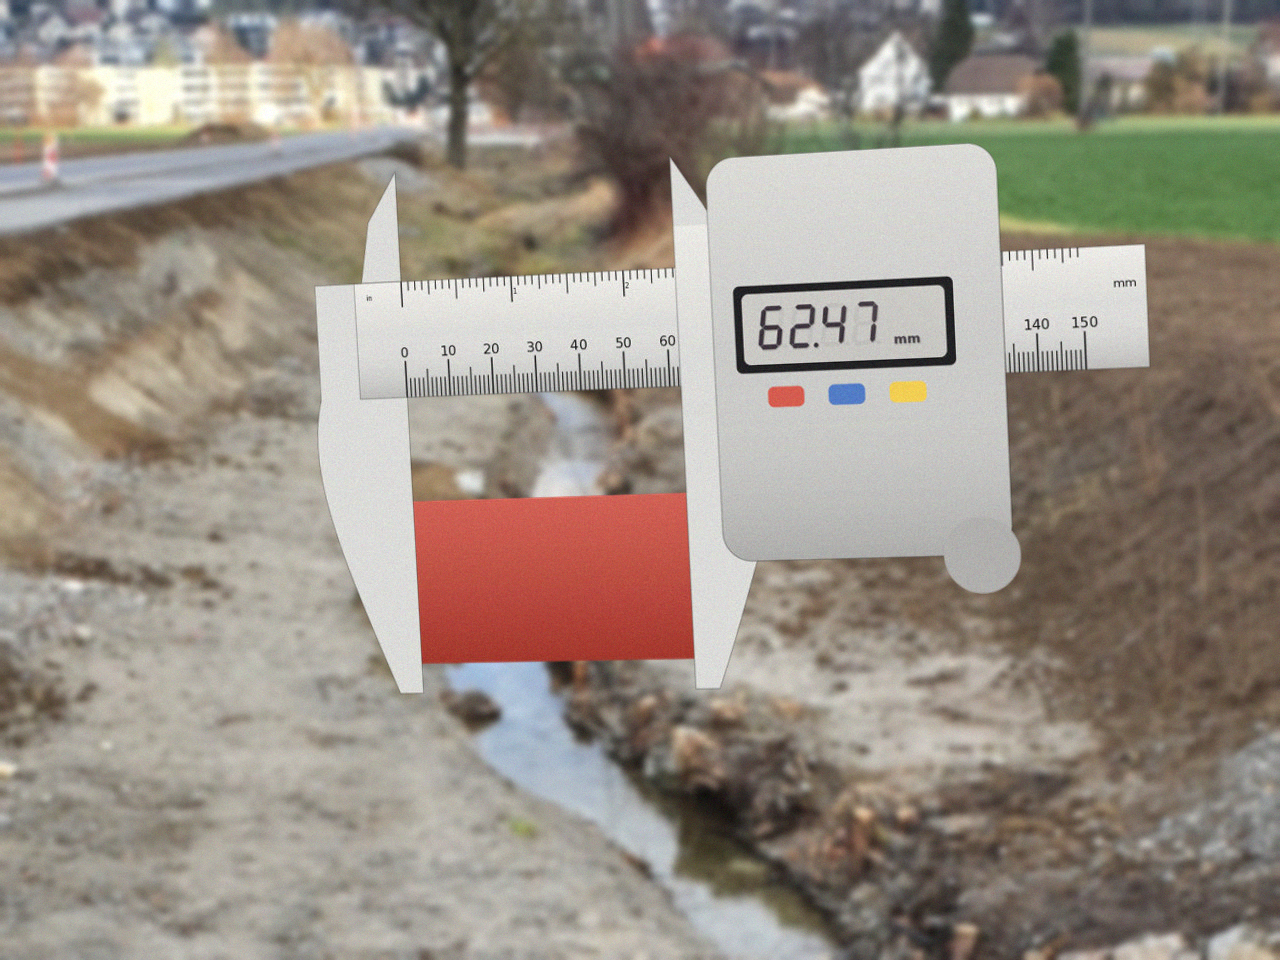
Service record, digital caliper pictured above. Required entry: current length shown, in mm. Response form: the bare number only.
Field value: 62.47
